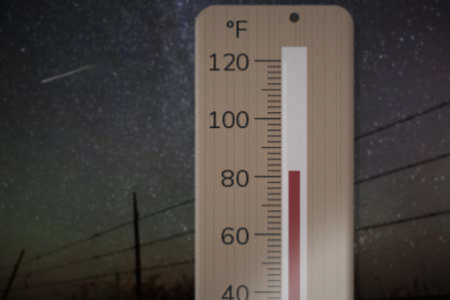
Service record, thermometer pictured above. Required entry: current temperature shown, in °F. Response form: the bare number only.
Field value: 82
